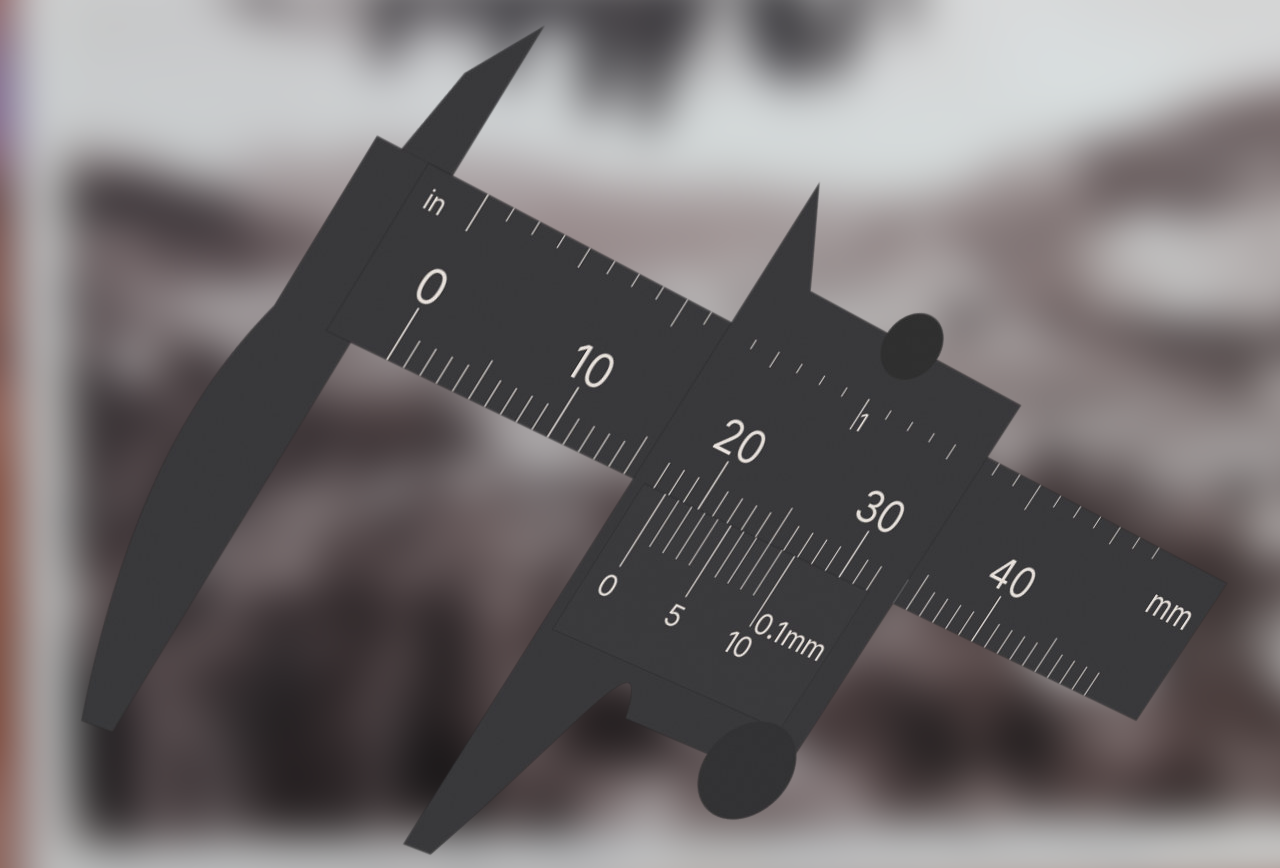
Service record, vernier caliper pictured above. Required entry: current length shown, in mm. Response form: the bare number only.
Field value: 17.8
